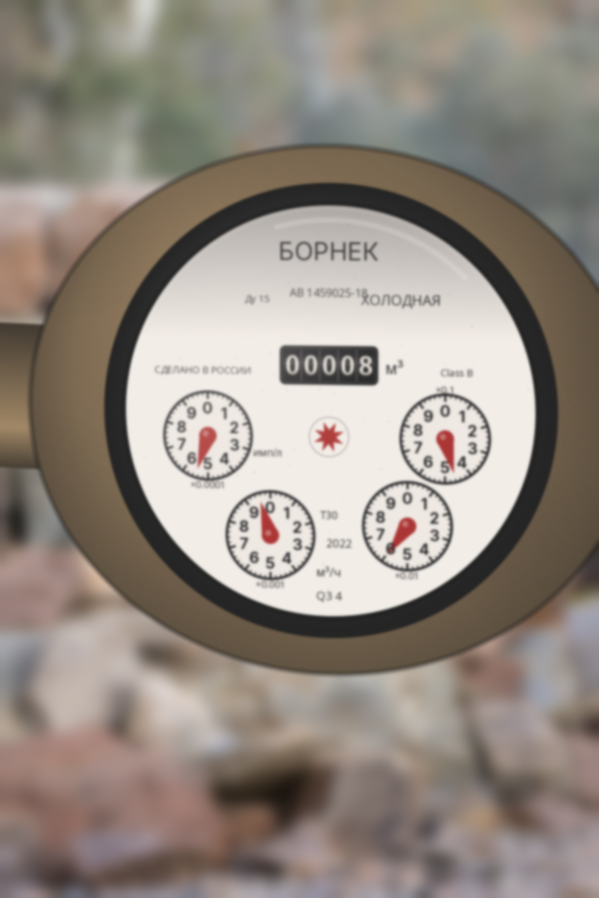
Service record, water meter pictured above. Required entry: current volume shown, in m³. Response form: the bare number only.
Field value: 8.4595
